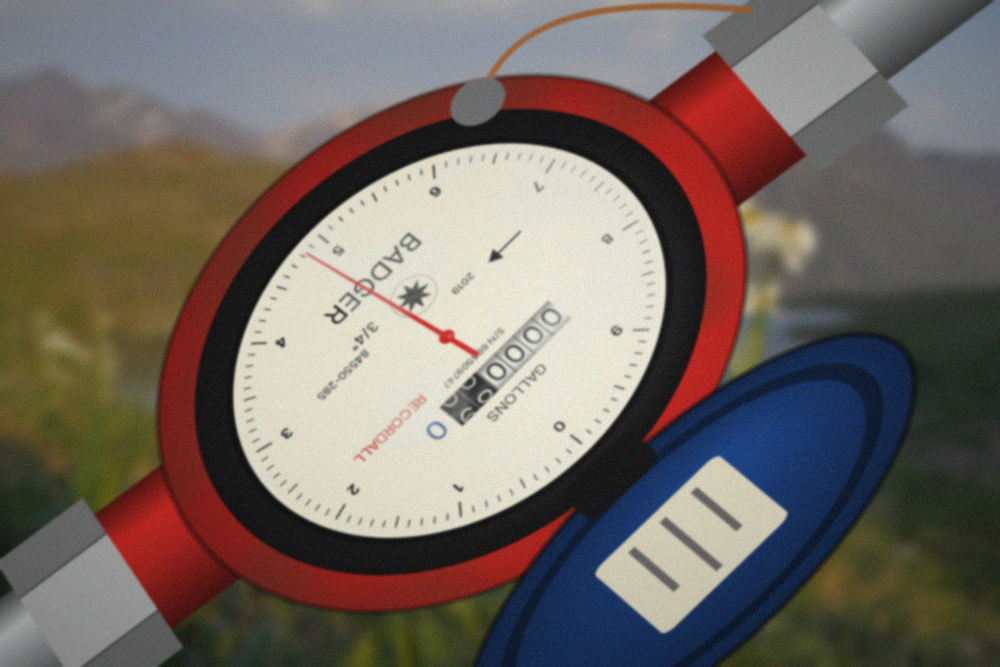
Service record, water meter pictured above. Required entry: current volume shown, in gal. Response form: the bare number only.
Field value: 894.8
